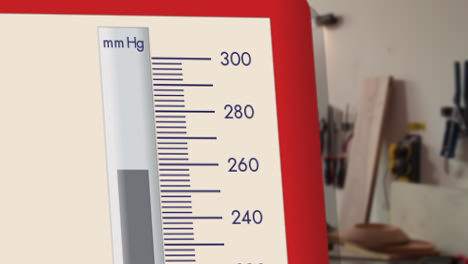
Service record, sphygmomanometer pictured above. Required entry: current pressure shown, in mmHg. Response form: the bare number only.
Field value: 258
